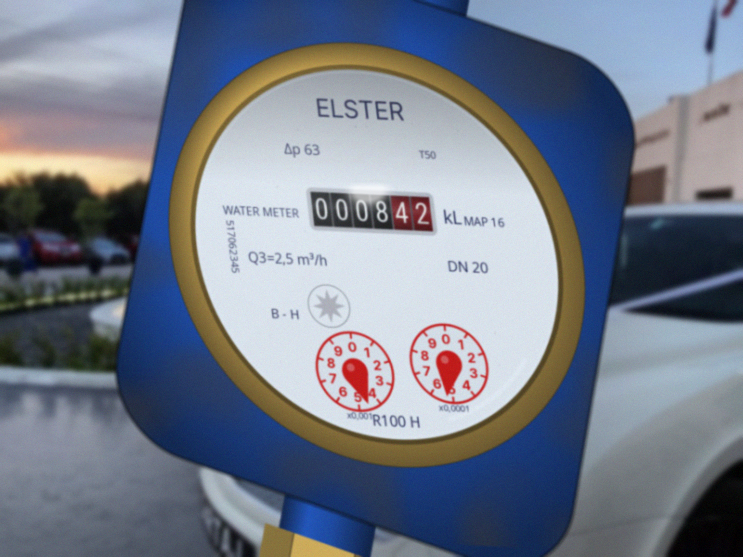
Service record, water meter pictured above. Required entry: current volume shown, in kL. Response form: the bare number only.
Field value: 8.4245
